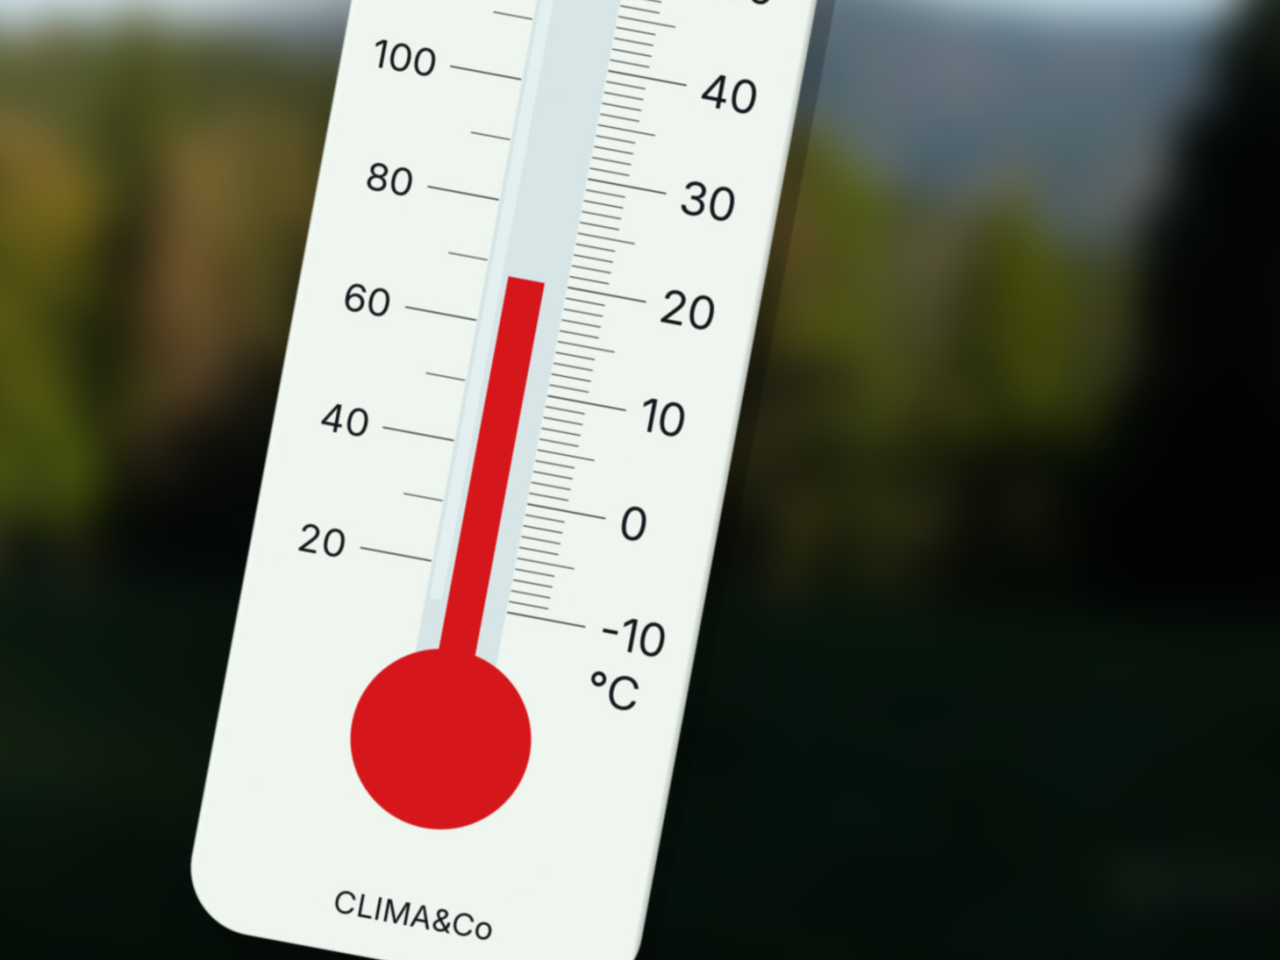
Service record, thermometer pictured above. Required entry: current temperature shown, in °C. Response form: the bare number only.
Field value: 20
